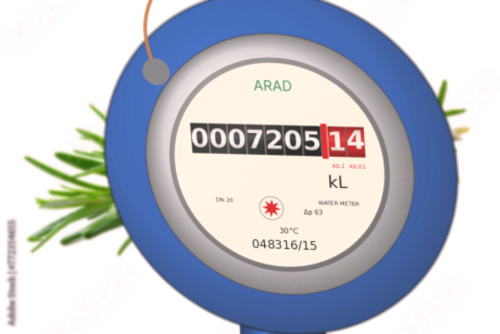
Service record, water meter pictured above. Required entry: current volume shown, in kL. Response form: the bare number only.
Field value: 7205.14
